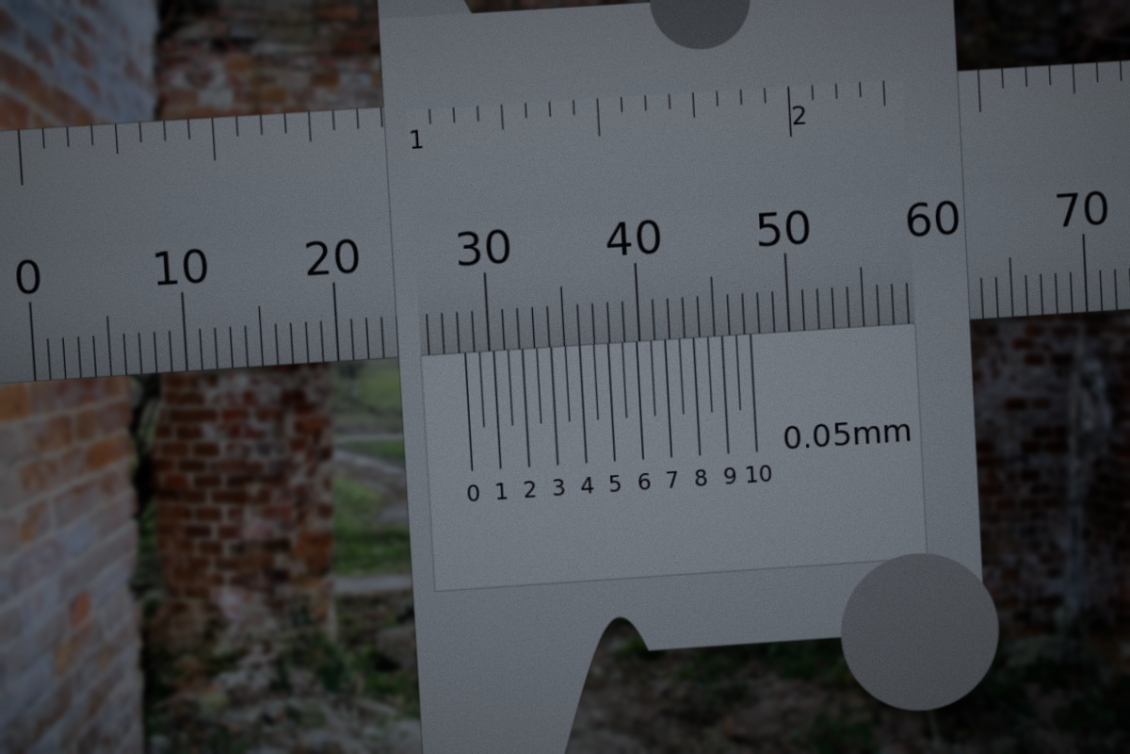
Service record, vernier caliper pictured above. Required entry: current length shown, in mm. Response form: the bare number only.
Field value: 28.4
